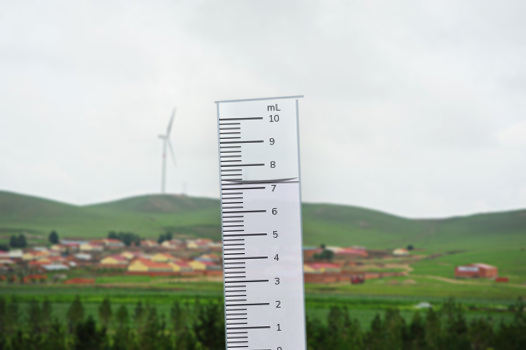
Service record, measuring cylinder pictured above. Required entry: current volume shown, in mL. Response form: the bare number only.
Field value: 7.2
